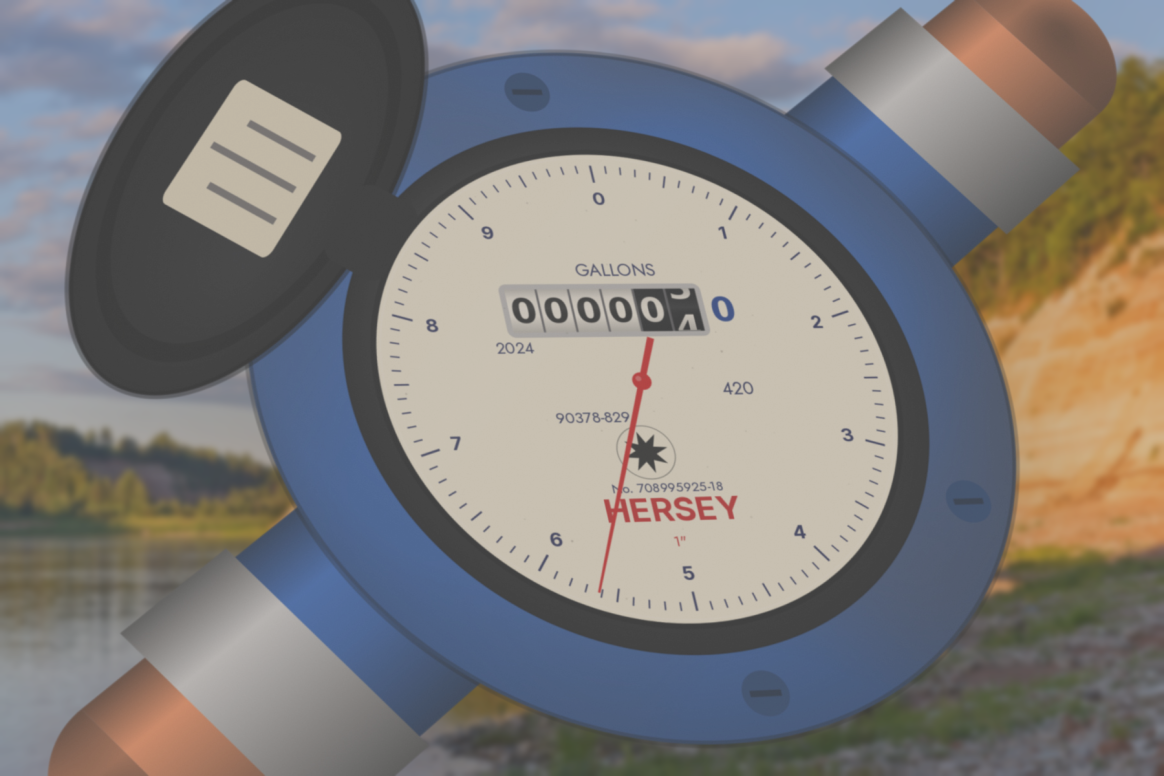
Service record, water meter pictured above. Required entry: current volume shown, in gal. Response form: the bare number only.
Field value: 35.6
